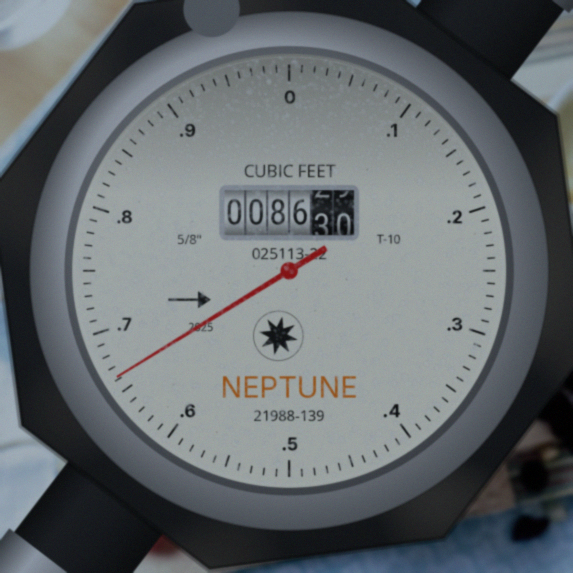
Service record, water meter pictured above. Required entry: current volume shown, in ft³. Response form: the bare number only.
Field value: 8629.66
